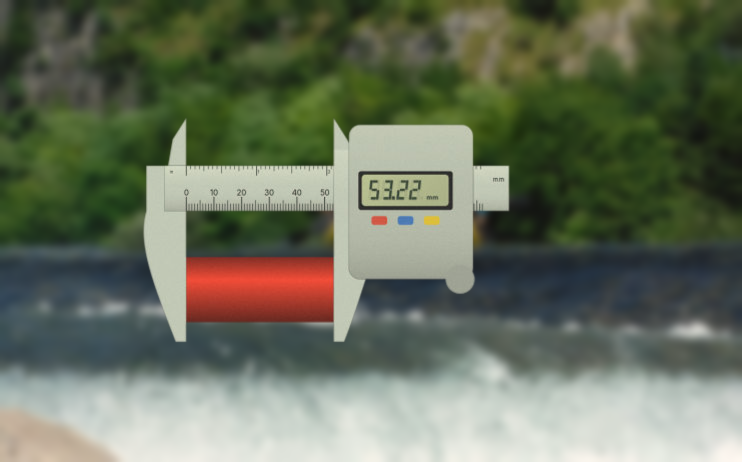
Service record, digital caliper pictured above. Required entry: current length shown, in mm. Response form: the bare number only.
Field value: 53.22
